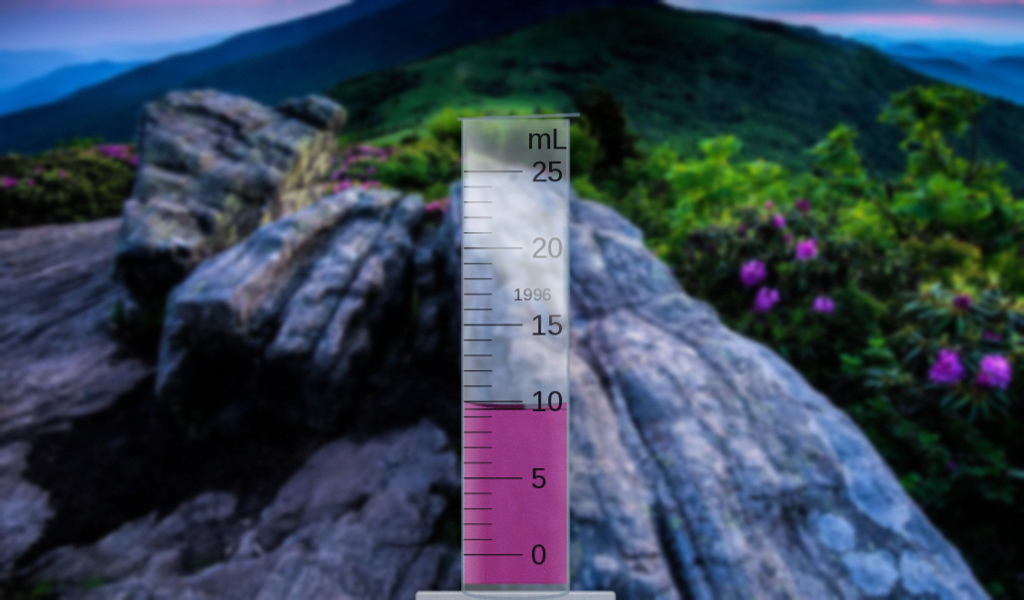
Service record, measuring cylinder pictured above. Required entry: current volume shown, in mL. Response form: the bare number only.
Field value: 9.5
